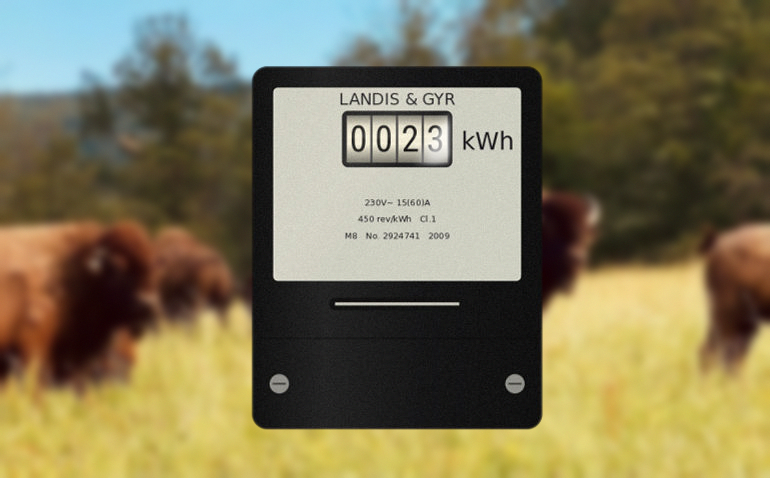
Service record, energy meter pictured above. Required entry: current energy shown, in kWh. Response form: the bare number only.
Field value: 23
